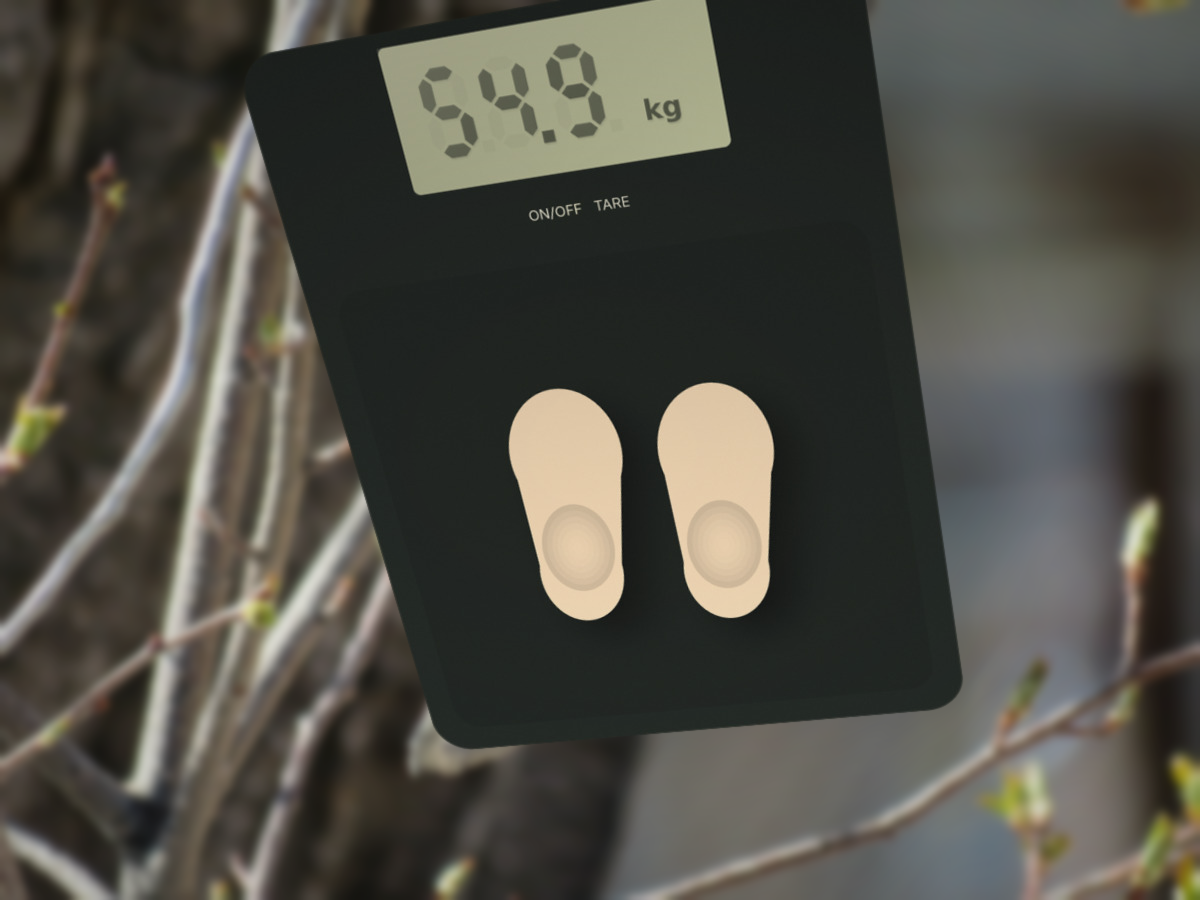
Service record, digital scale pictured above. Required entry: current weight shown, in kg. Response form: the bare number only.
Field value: 54.9
